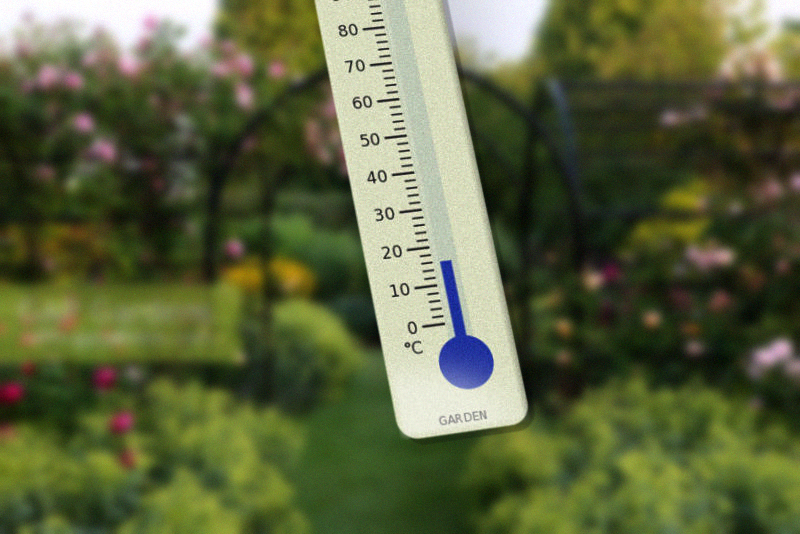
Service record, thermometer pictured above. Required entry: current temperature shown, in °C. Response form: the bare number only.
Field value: 16
